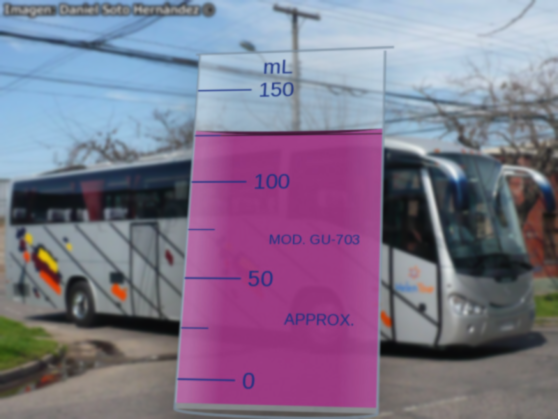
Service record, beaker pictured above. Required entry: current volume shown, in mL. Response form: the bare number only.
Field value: 125
